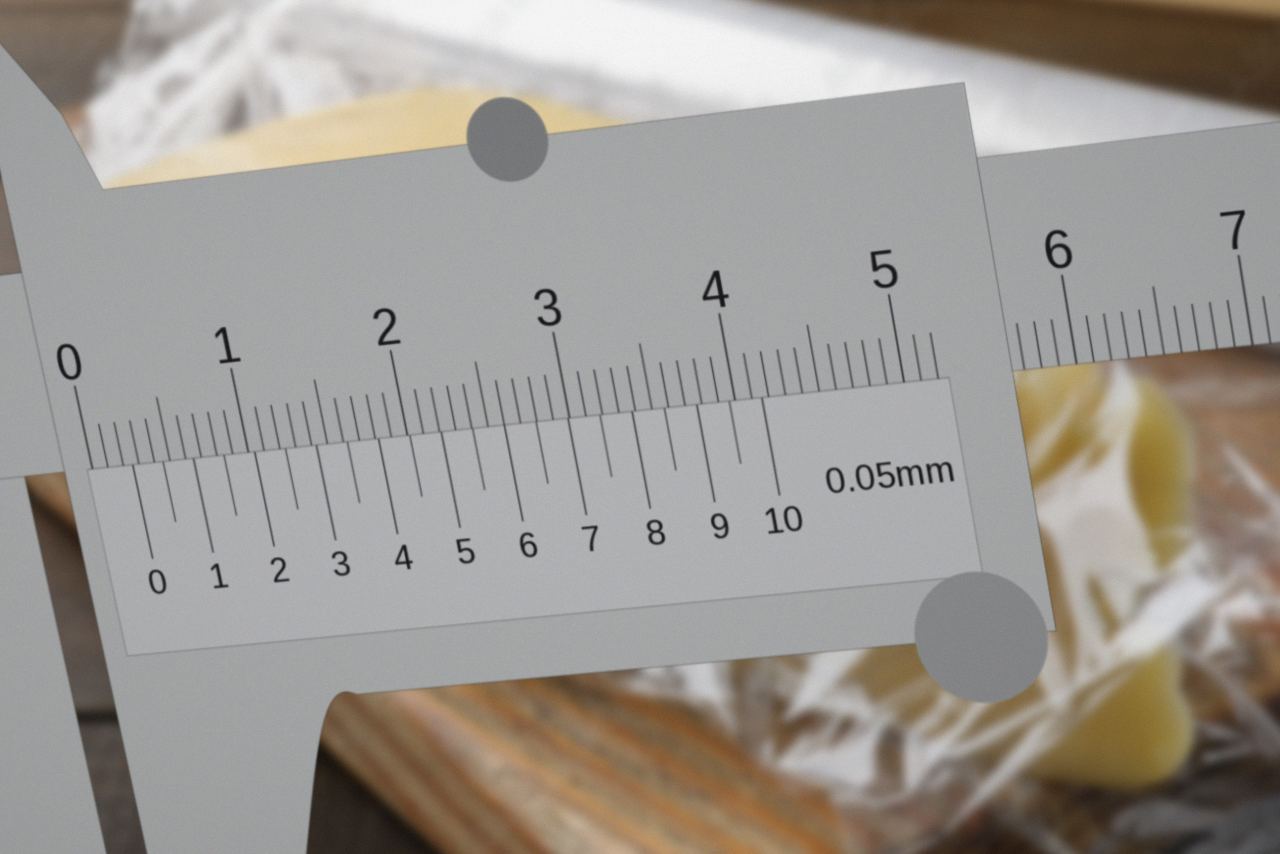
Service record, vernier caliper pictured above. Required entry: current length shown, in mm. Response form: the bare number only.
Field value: 2.6
